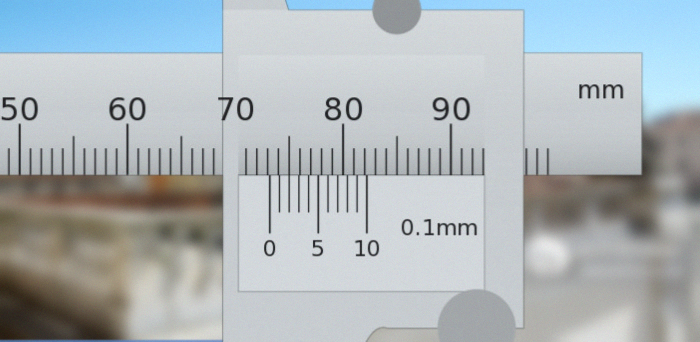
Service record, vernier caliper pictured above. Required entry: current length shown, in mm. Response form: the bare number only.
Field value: 73.2
